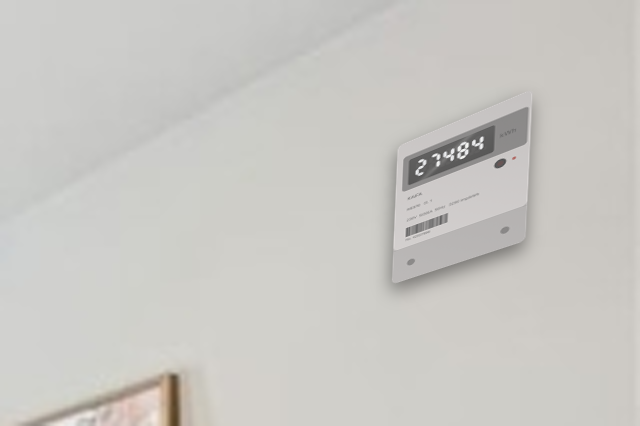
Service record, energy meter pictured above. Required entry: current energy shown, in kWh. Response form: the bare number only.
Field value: 27484
